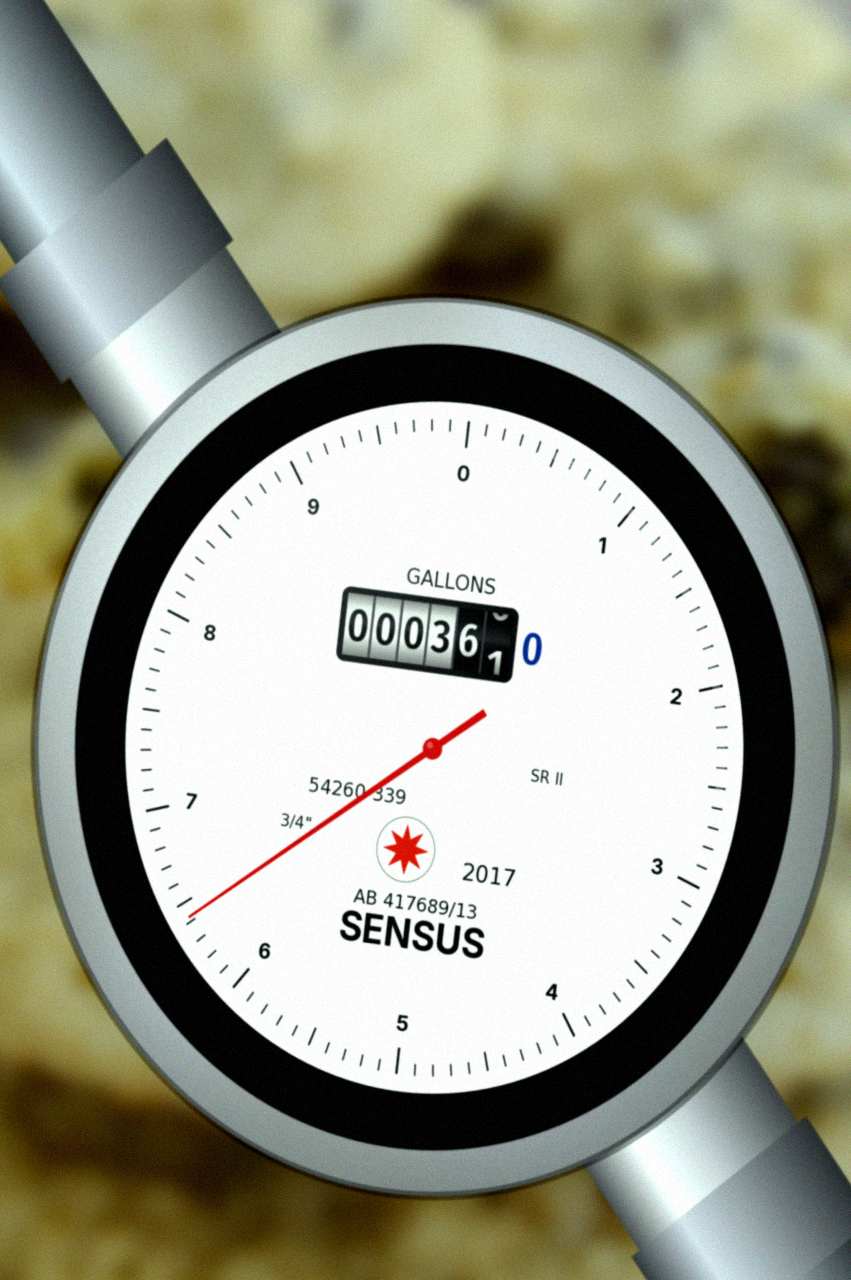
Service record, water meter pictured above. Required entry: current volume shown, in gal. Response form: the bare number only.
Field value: 3606.4
